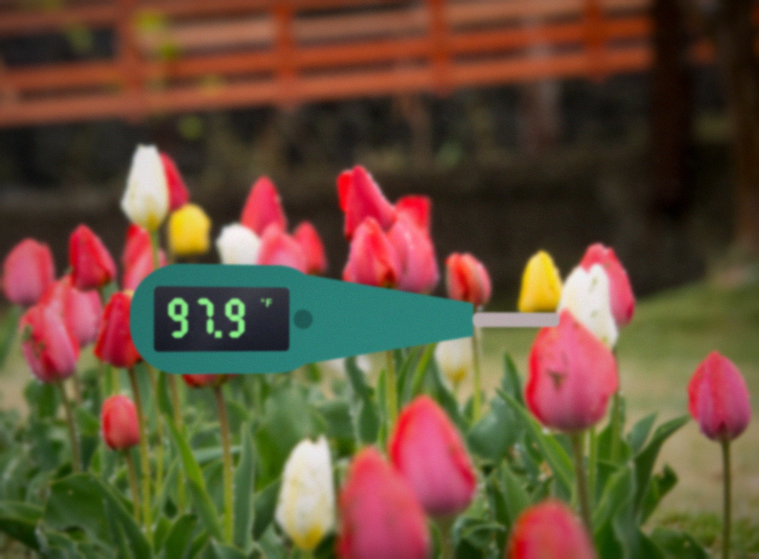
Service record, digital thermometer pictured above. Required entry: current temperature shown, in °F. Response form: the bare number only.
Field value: 97.9
